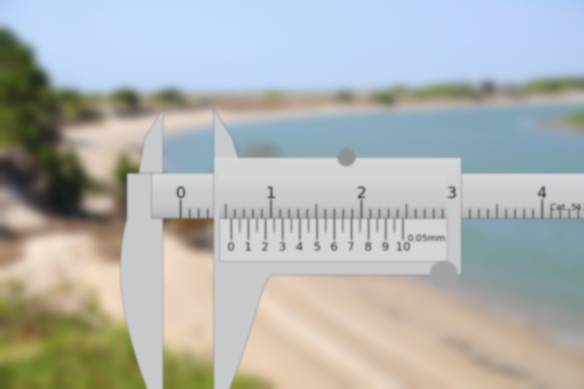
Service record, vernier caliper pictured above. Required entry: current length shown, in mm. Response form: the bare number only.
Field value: 5.6
